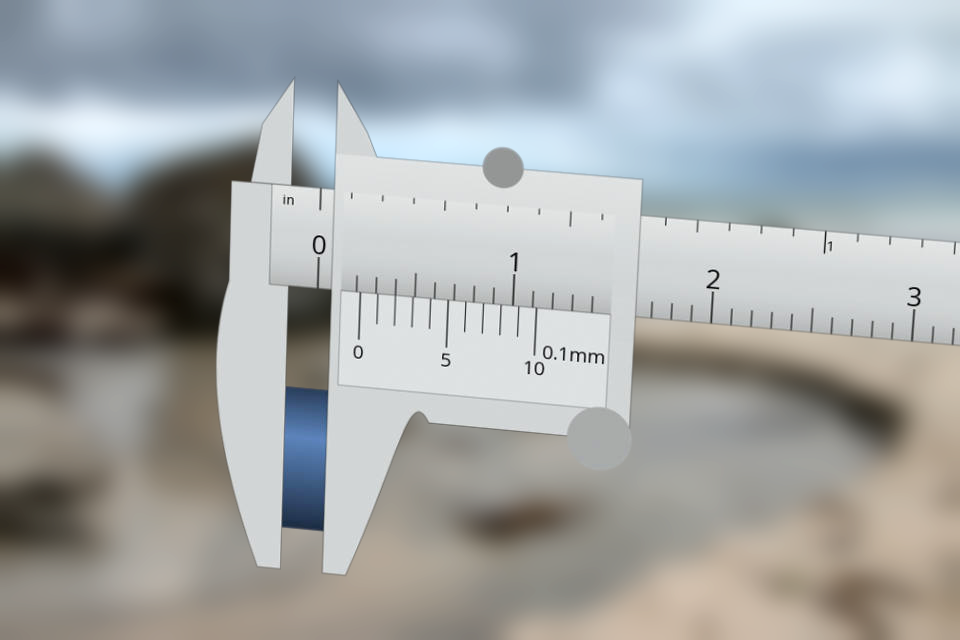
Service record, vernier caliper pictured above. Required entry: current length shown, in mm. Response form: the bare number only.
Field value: 2.2
